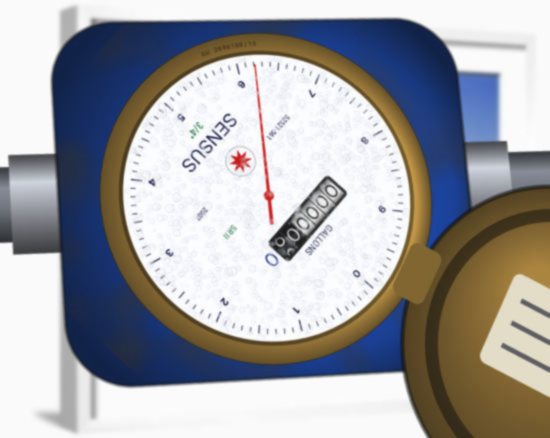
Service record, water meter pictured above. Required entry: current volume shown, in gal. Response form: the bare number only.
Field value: 86.2
